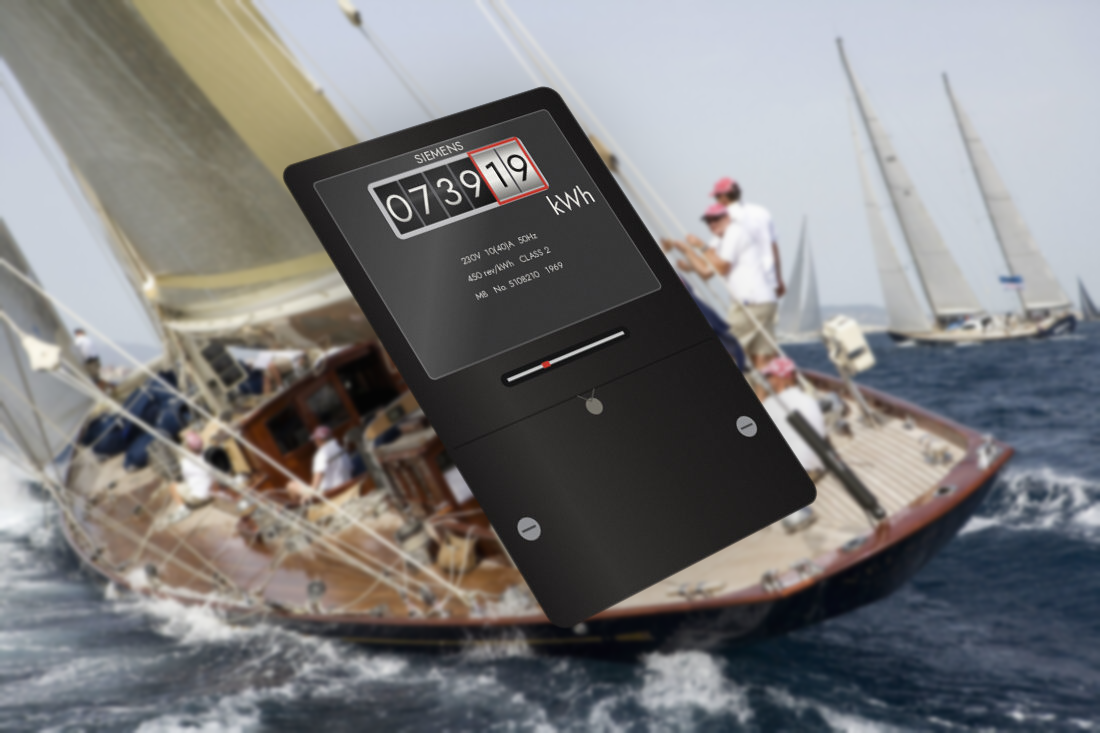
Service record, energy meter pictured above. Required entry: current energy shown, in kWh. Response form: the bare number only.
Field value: 739.19
